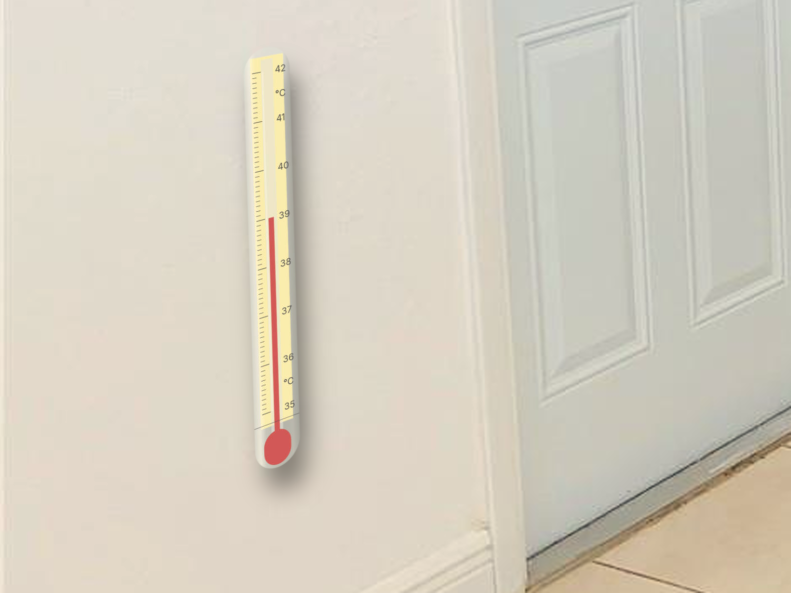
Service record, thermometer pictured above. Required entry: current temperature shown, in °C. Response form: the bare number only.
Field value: 39
